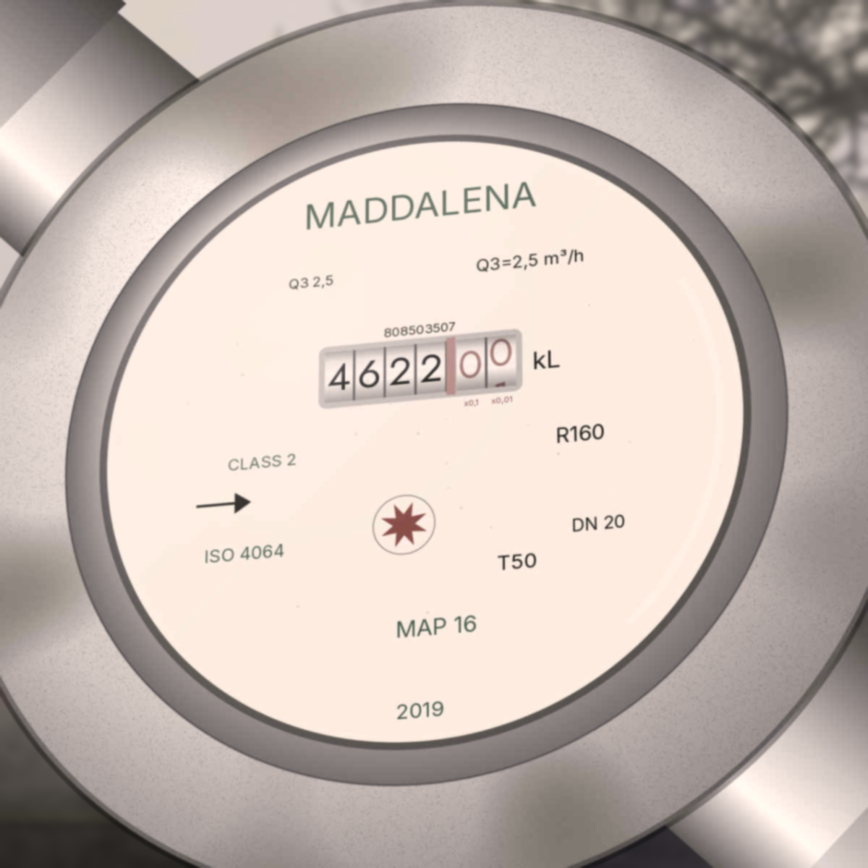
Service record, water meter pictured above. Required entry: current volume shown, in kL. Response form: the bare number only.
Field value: 4622.00
